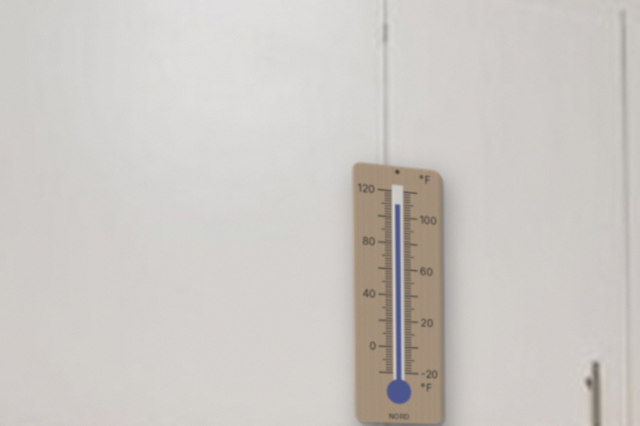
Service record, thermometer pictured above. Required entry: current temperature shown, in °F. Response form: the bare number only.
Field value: 110
